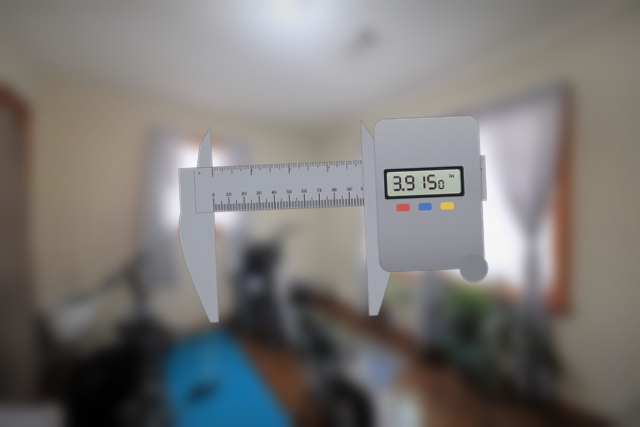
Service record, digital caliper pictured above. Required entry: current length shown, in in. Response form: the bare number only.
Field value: 3.9150
